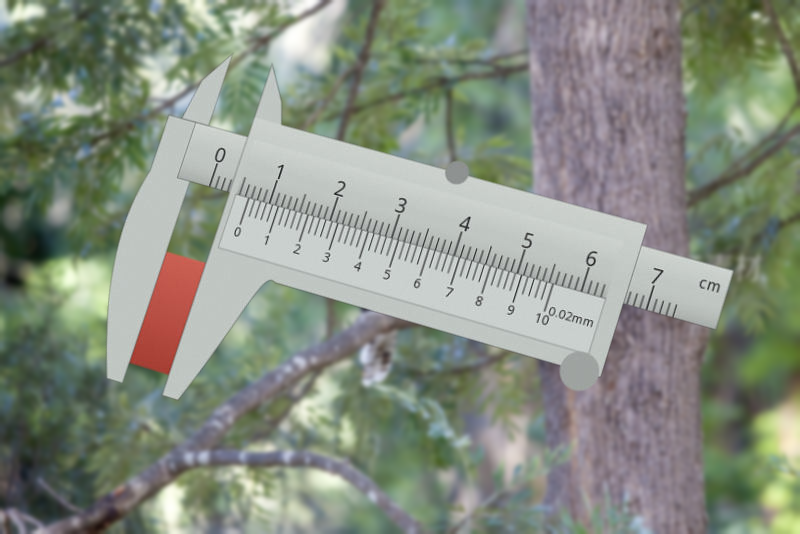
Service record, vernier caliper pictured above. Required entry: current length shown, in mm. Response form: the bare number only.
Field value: 6.6
